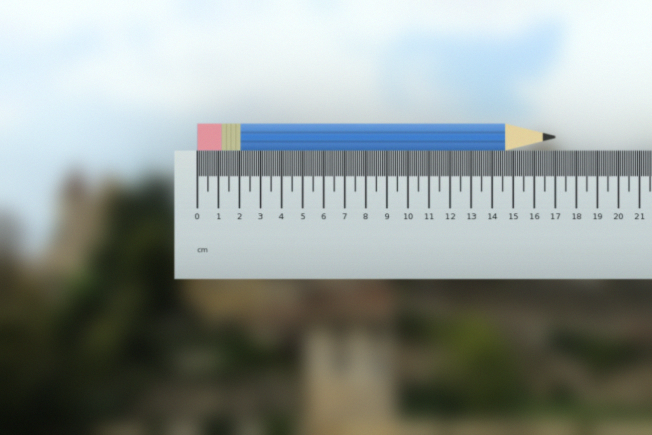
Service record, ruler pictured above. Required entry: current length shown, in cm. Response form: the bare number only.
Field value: 17
